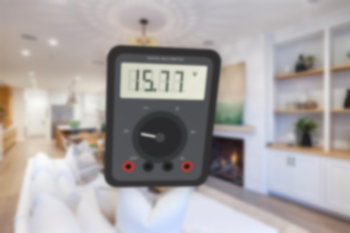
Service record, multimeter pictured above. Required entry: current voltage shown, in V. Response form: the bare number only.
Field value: 15.77
